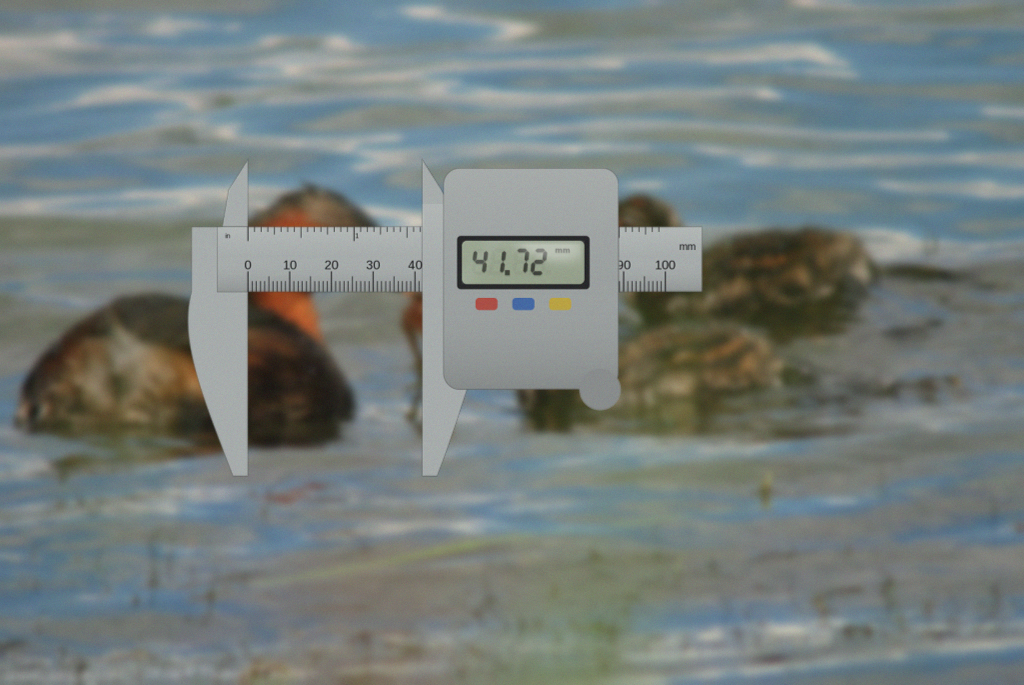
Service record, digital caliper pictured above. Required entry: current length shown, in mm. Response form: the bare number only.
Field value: 41.72
